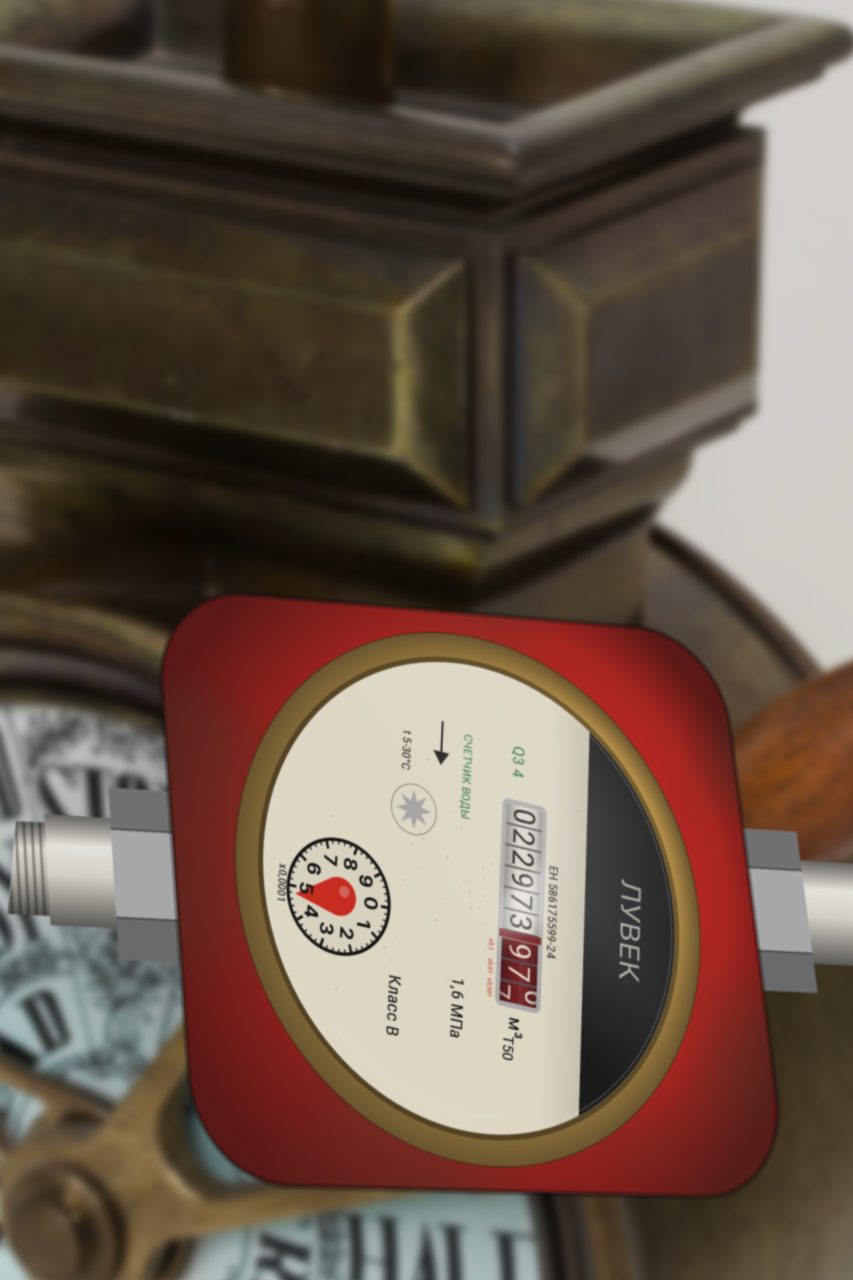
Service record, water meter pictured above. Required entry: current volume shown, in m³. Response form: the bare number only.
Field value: 22973.9764
